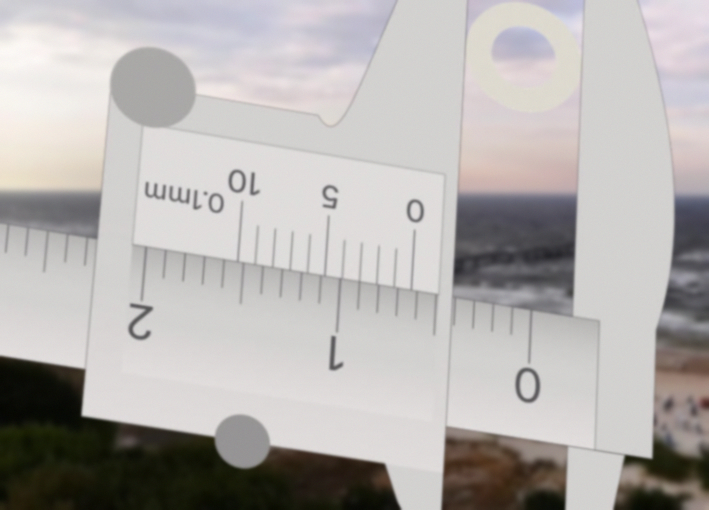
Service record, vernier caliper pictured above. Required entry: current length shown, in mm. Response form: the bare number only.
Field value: 6.3
